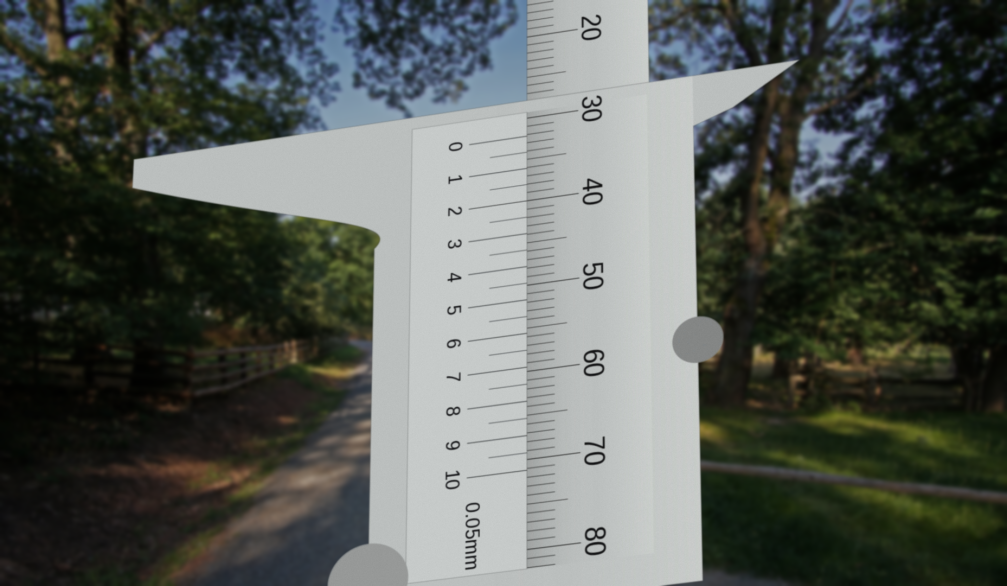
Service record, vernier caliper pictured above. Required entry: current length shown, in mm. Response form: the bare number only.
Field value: 32.2
